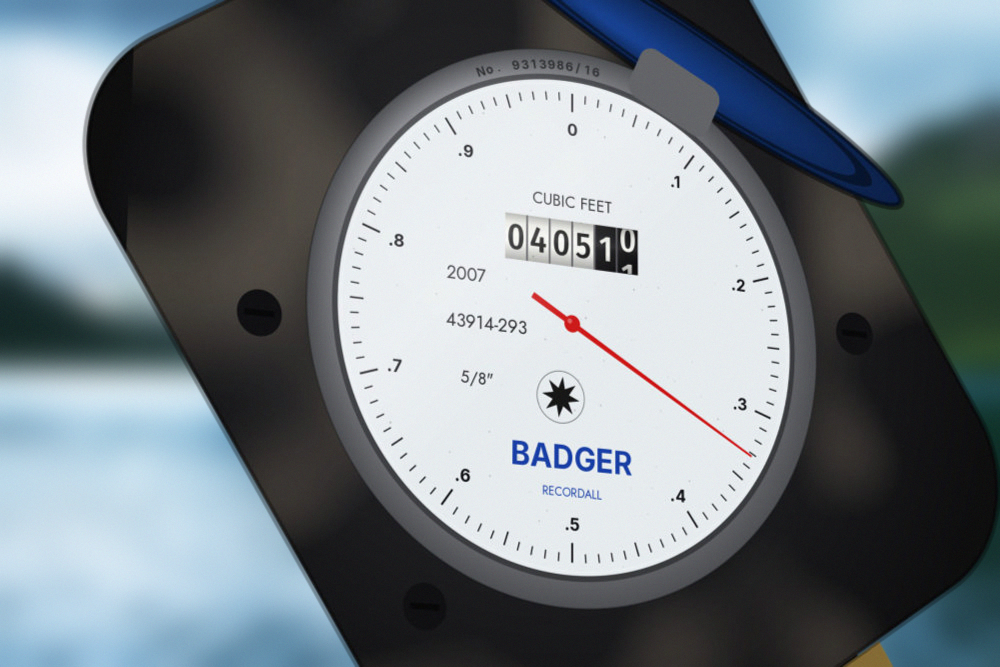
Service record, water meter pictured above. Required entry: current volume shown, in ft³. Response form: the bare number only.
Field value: 40510.33
